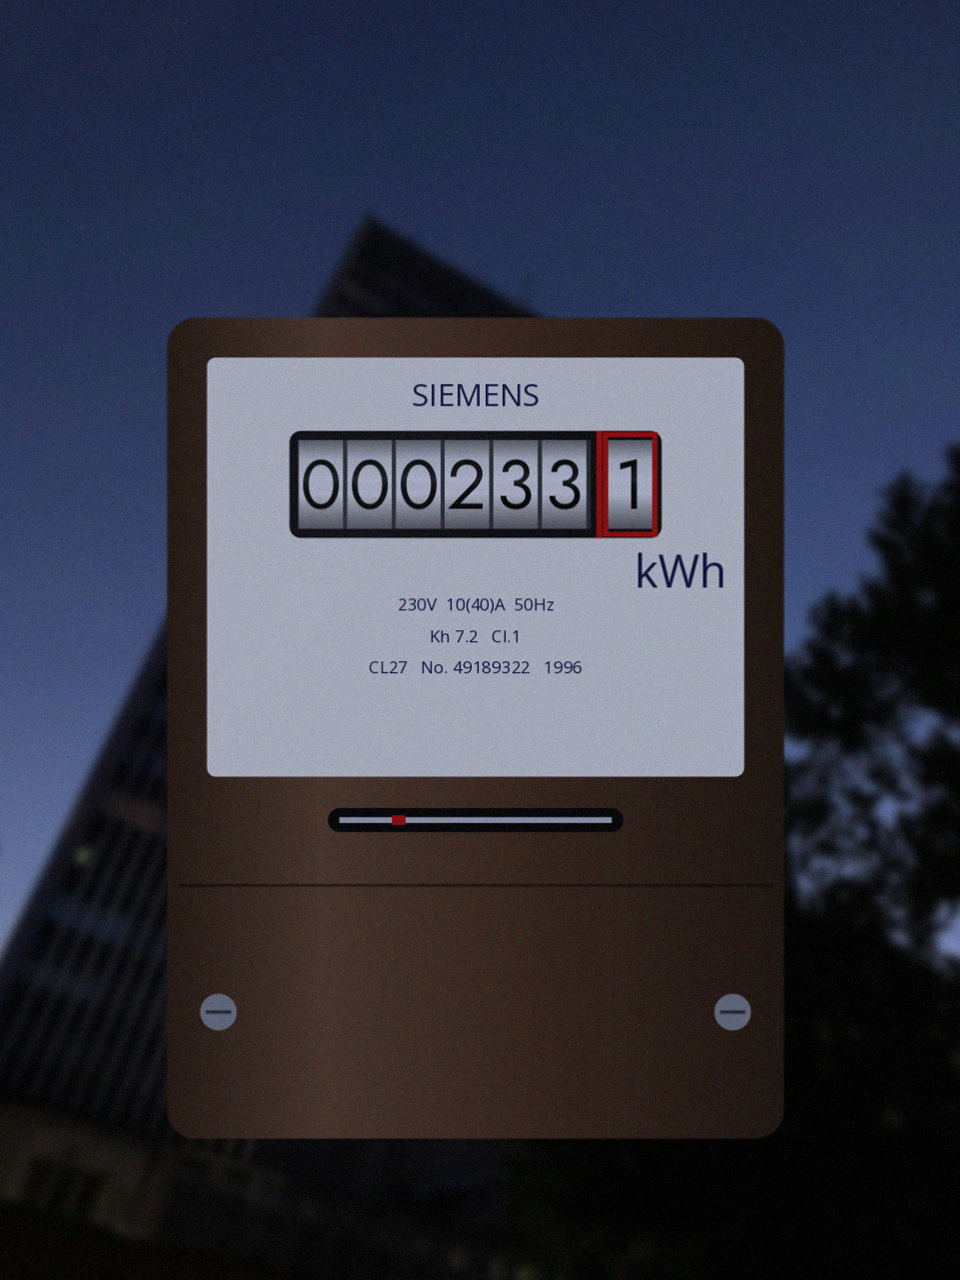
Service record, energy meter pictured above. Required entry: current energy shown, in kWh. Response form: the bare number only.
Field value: 233.1
